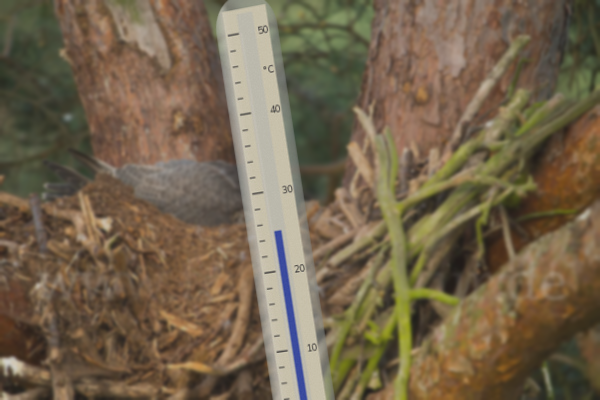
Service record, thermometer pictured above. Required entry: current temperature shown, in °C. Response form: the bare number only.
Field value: 25
